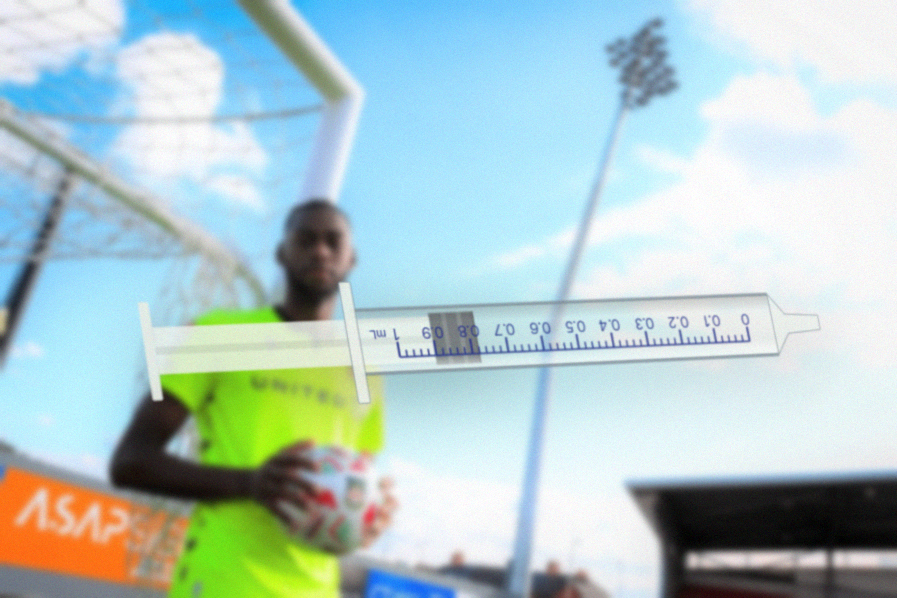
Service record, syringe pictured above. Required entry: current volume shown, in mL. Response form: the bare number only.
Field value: 0.78
